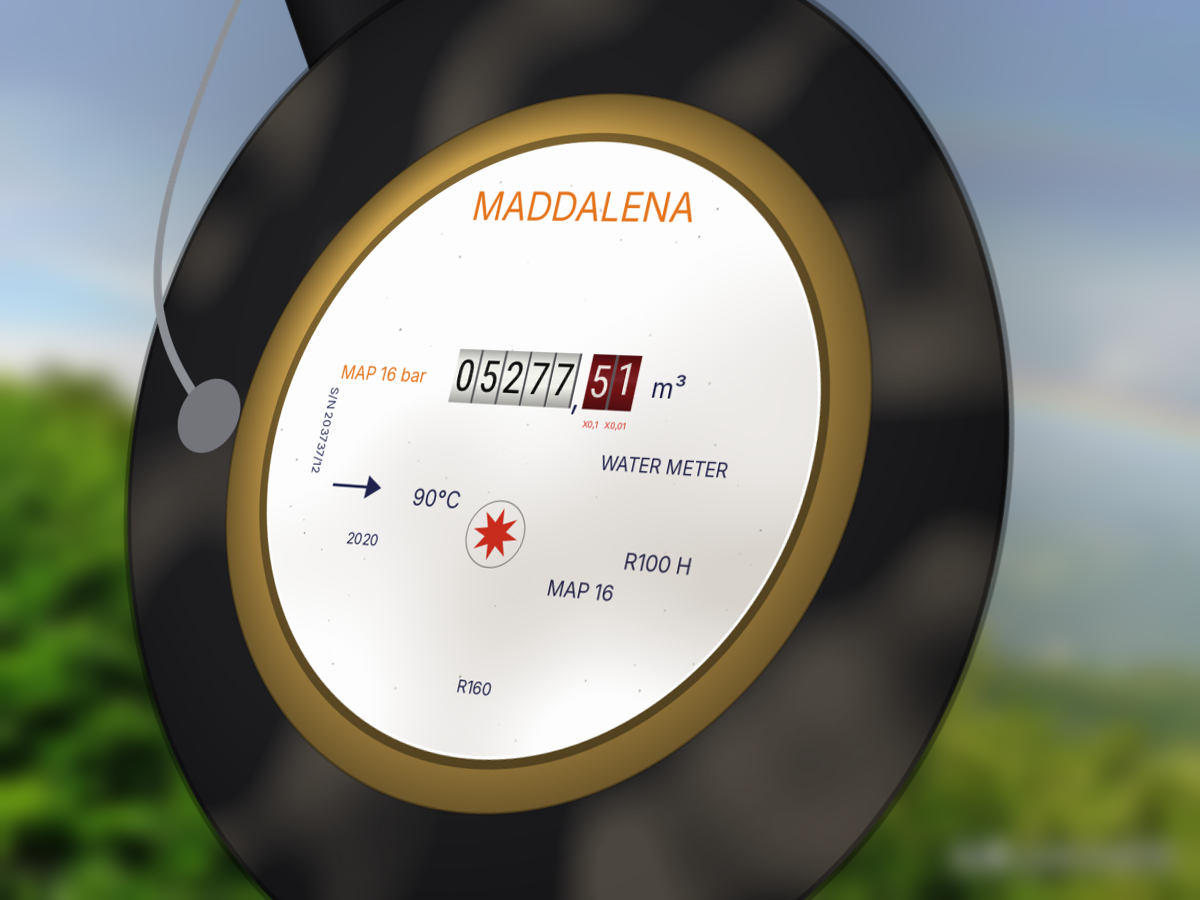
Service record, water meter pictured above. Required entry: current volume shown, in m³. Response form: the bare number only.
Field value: 5277.51
